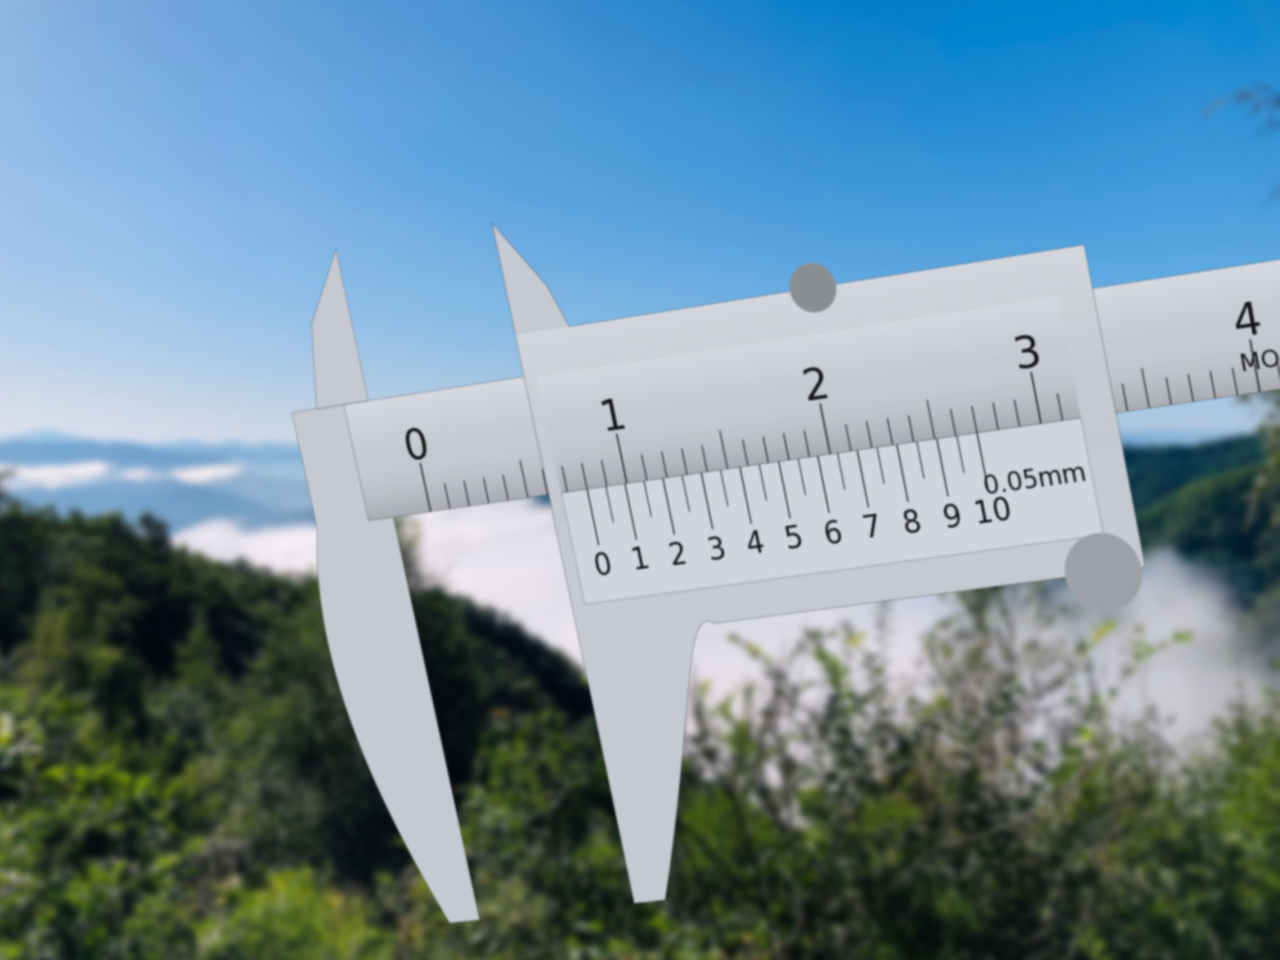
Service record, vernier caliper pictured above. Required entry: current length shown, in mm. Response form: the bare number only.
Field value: 8.0
